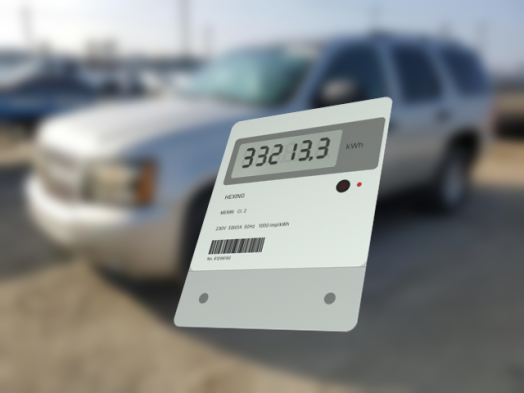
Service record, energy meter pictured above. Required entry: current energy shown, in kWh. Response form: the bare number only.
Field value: 33213.3
